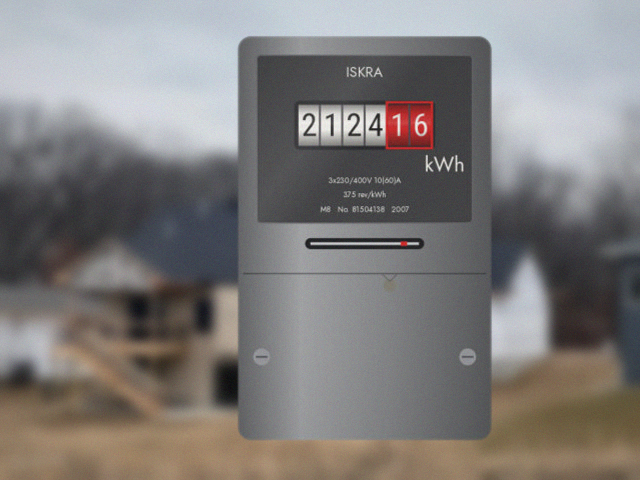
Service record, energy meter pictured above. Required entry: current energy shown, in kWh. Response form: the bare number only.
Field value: 2124.16
